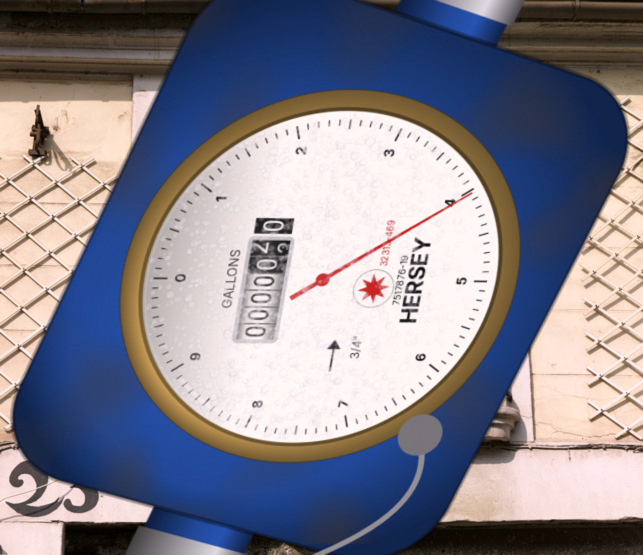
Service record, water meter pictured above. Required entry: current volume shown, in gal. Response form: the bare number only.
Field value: 24.0
